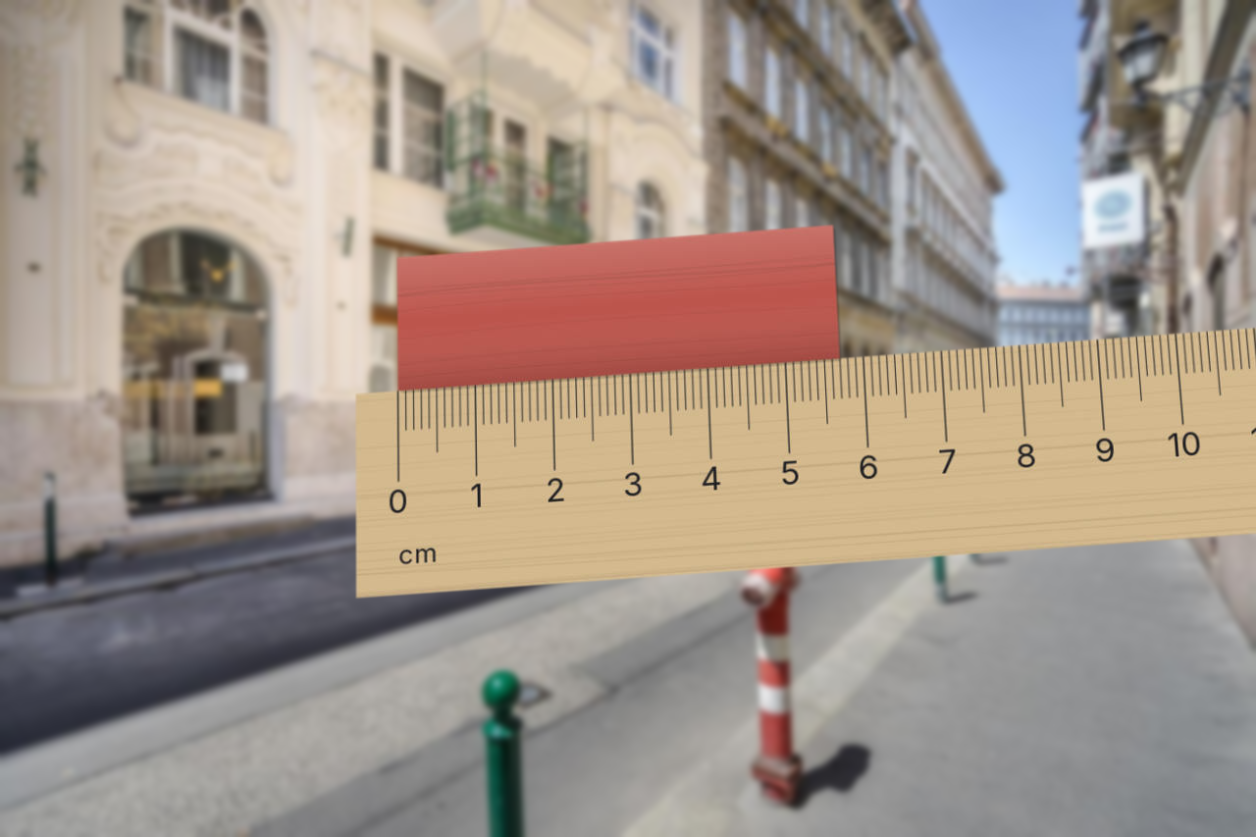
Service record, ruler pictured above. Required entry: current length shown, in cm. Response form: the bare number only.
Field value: 5.7
